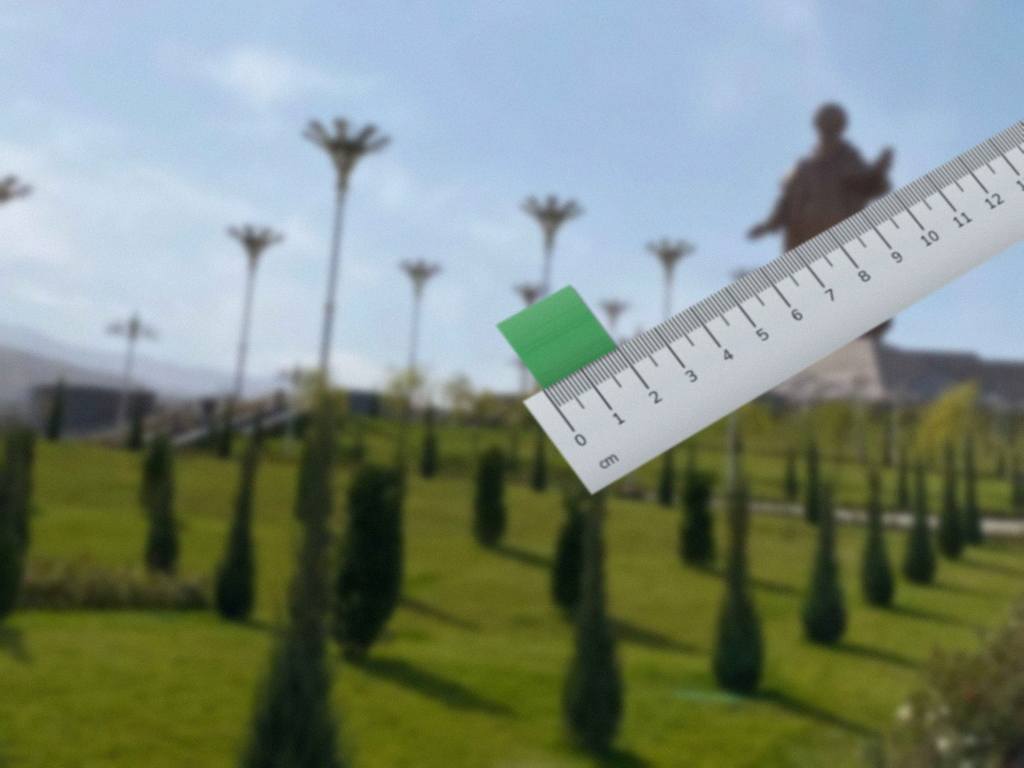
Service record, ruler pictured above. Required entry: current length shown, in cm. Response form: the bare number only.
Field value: 2
